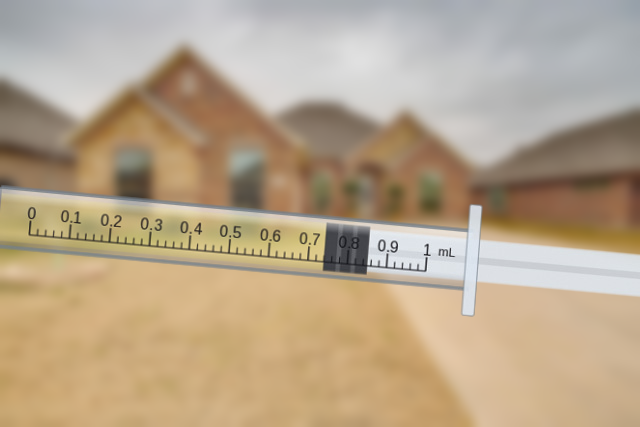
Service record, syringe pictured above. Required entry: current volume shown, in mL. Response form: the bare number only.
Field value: 0.74
